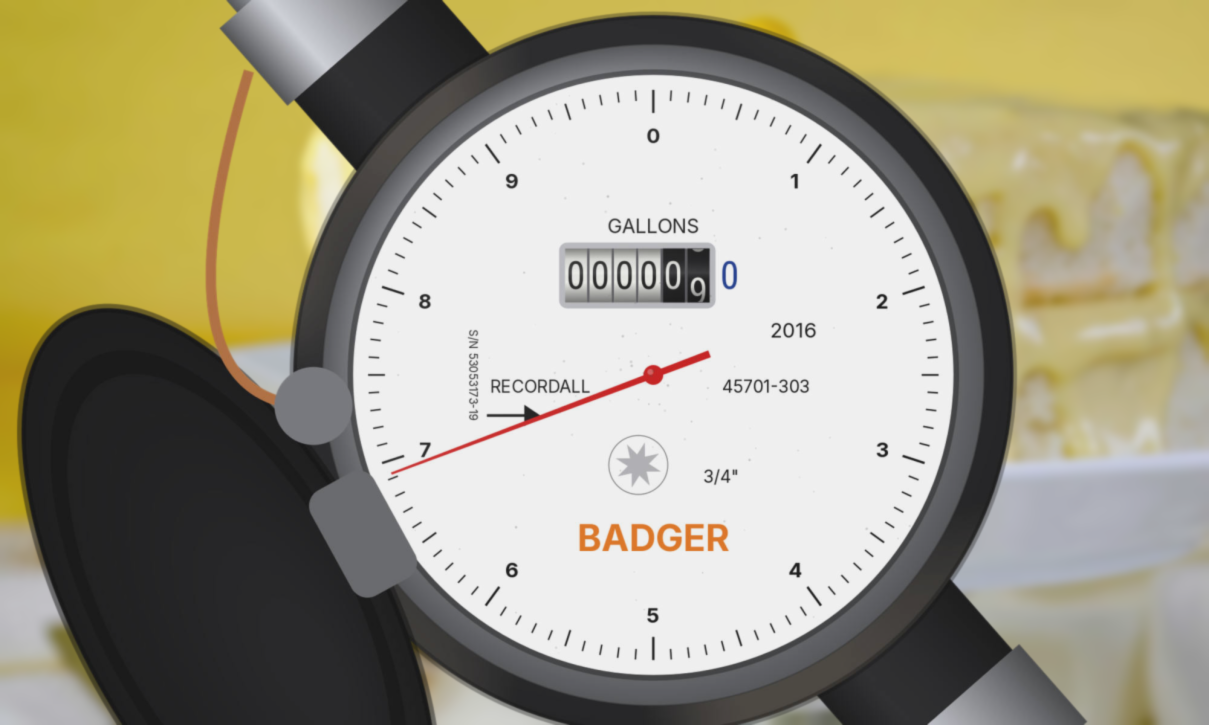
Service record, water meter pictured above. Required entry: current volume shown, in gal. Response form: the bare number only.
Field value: 86.9
